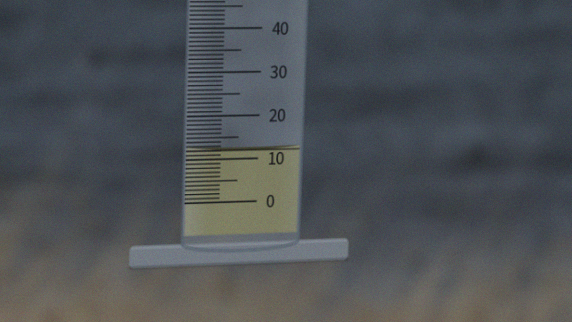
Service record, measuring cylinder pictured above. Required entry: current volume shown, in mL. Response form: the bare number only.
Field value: 12
